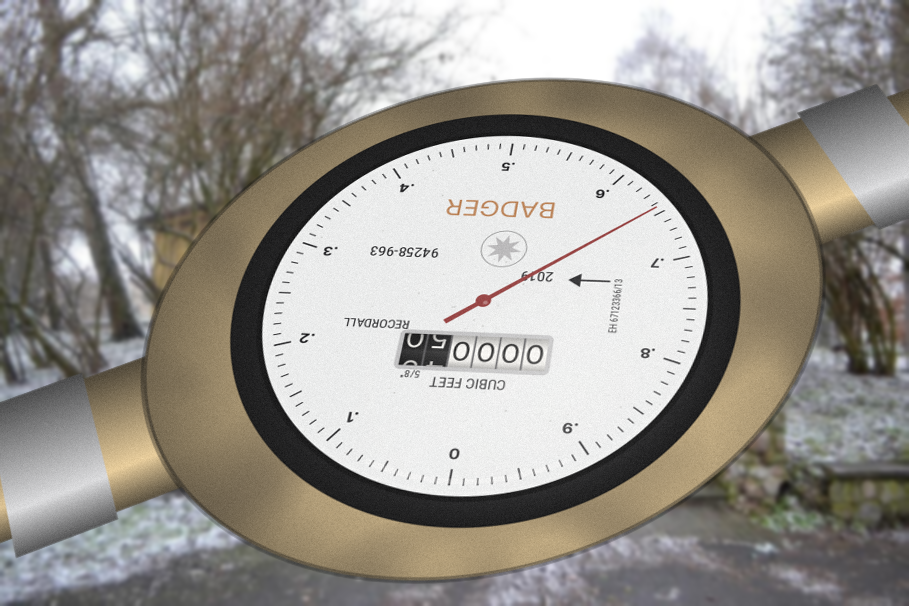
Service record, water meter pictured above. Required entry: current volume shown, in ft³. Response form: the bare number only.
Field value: 49.64
